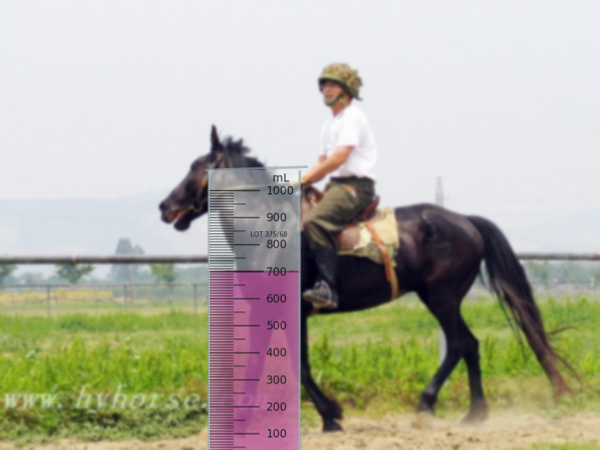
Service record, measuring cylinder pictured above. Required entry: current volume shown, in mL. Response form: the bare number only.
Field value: 700
